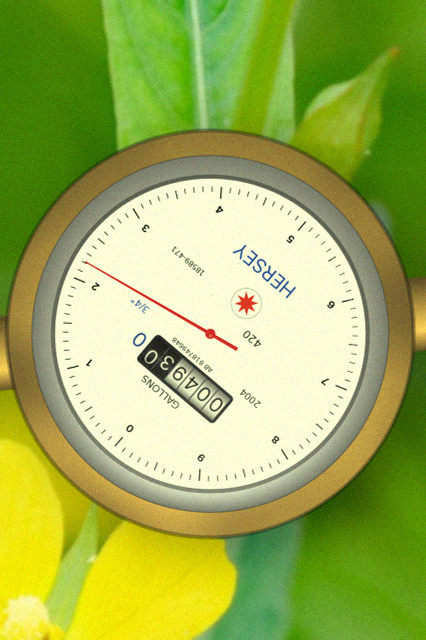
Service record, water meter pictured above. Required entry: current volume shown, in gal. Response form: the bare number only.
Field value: 49302.2
